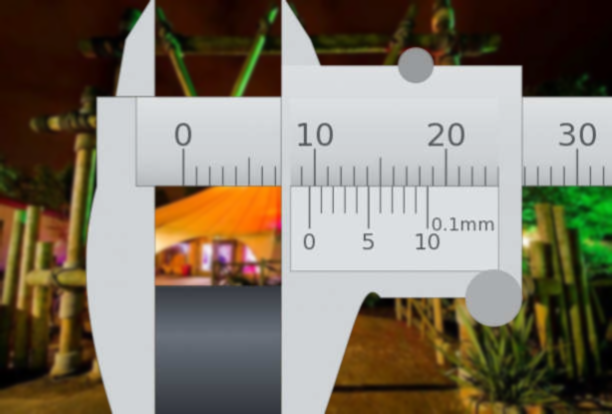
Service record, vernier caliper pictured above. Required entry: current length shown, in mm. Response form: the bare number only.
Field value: 9.6
